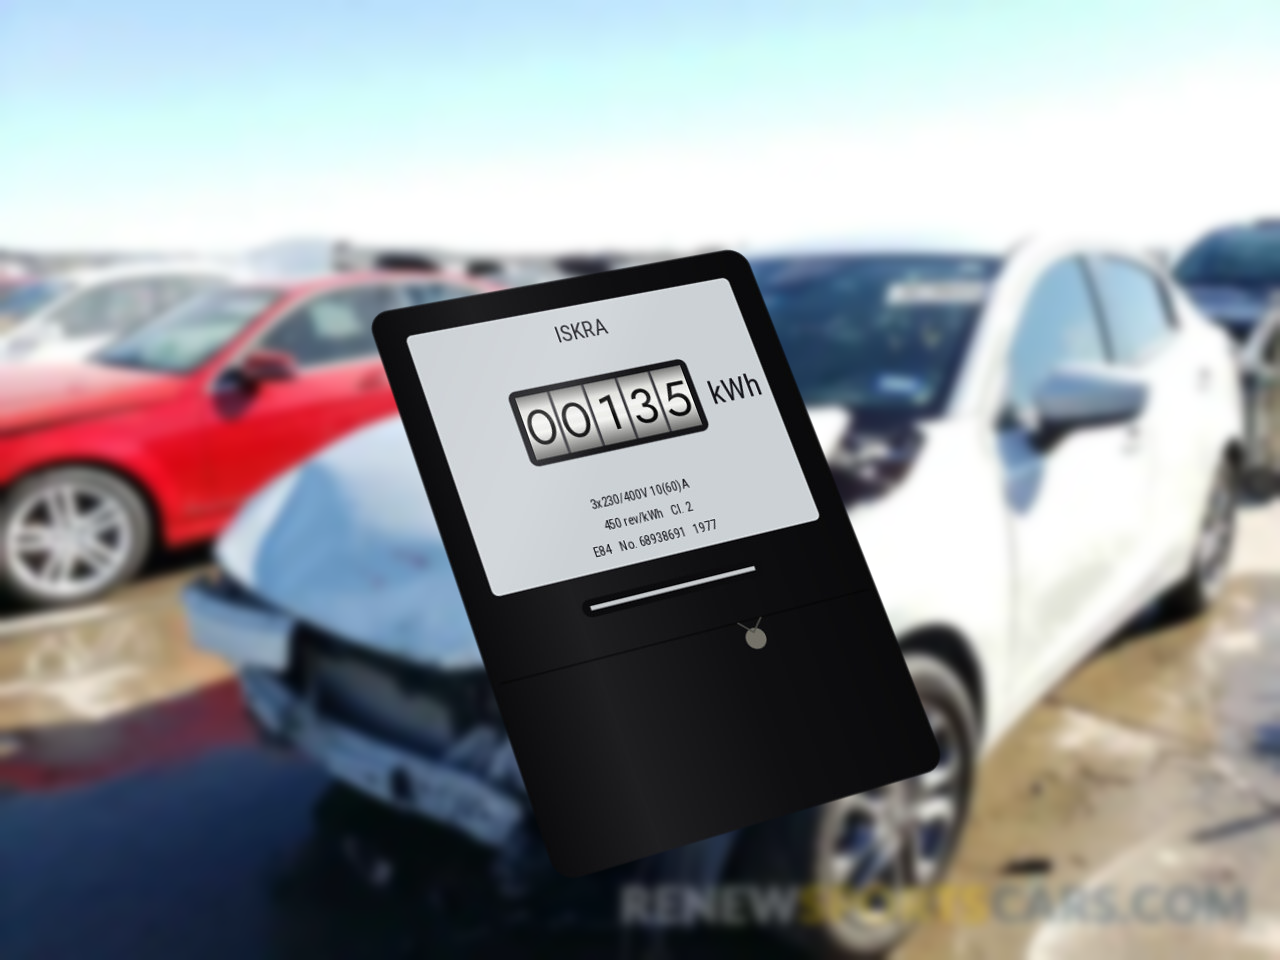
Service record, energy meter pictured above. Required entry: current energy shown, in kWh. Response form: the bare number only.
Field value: 135
